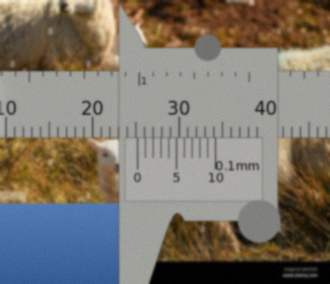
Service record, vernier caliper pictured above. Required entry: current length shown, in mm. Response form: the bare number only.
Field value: 25.2
